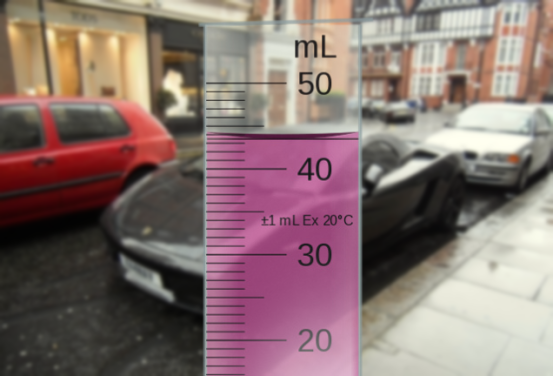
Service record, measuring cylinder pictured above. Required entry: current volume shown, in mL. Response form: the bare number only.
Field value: 43.5
